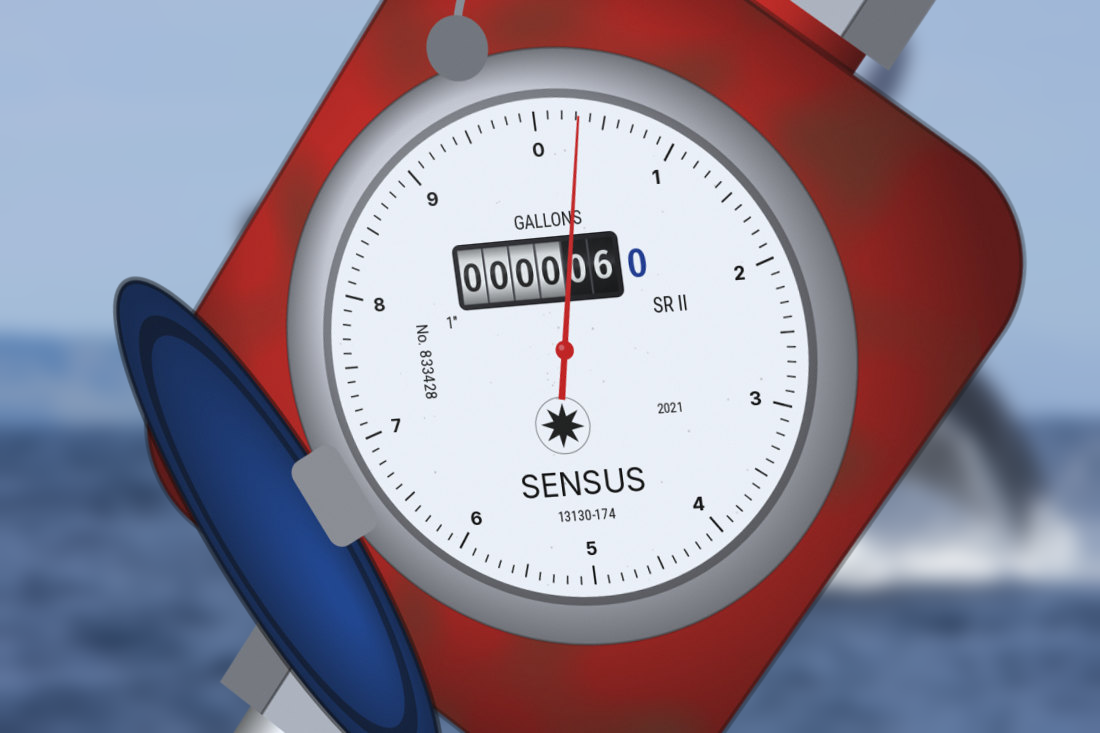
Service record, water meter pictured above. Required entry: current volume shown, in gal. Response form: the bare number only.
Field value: 60.3
